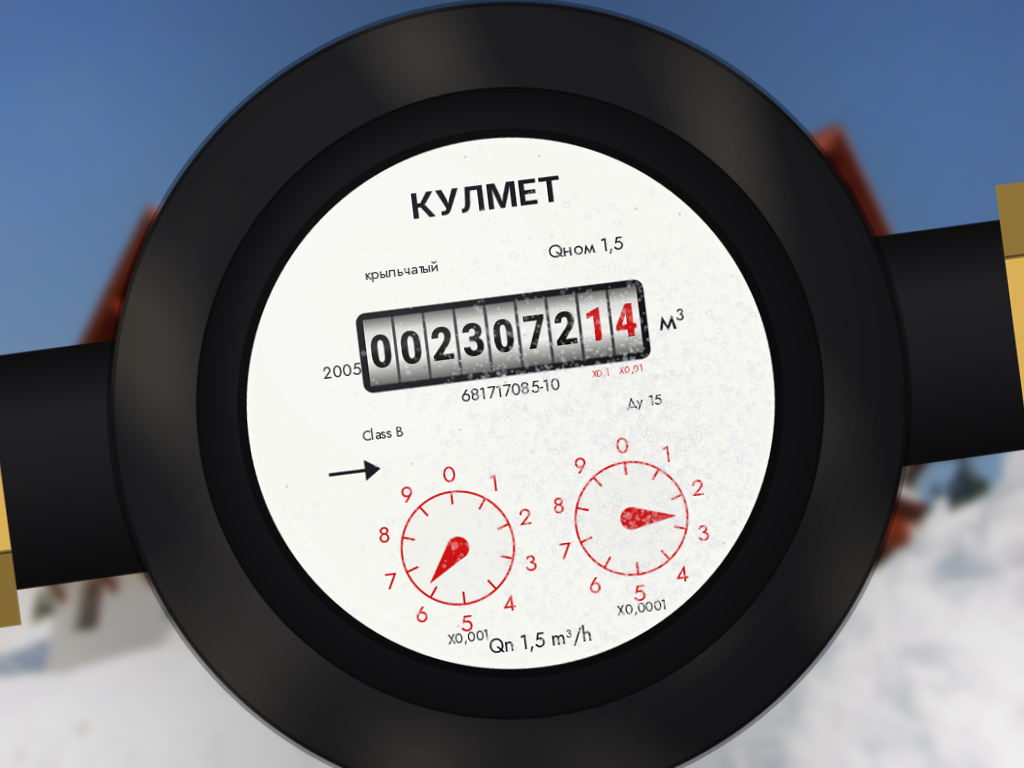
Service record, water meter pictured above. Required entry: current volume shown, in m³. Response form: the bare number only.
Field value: 23072.1462
